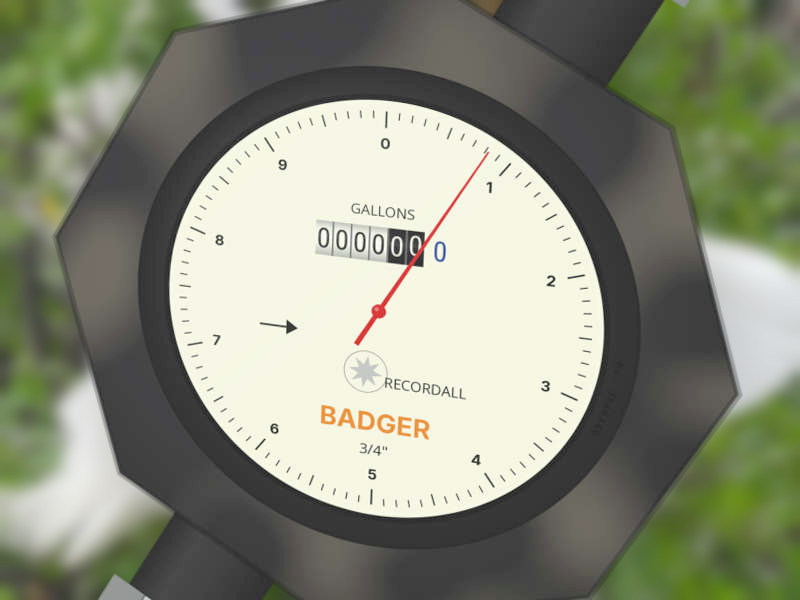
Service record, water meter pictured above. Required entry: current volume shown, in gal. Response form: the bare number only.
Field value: 0.8
